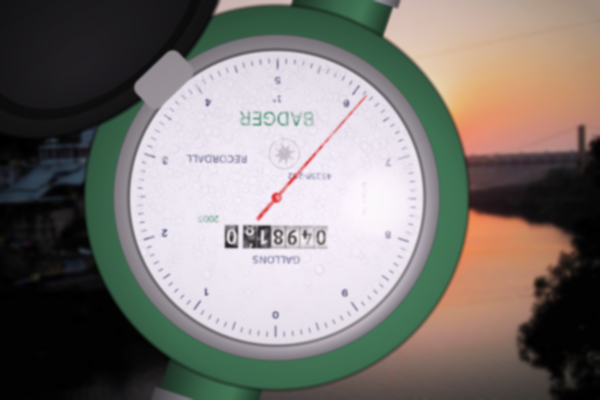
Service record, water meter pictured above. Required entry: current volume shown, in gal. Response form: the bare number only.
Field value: 498176.1
